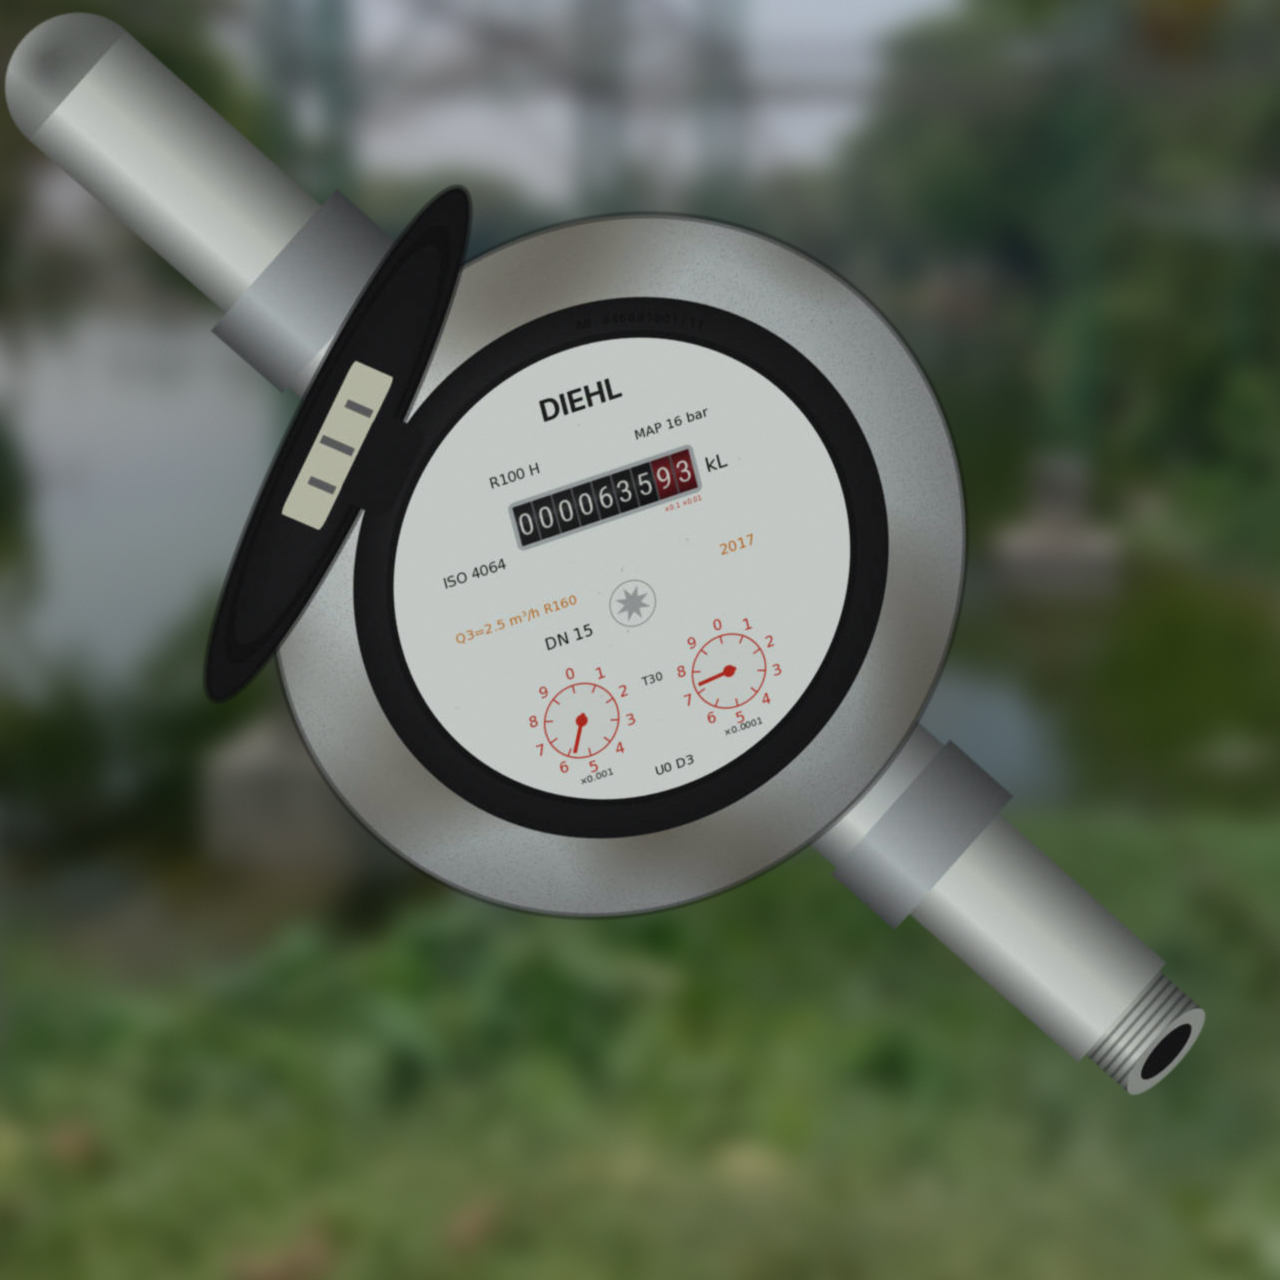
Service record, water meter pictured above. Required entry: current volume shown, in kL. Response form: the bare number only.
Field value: 635.9357
